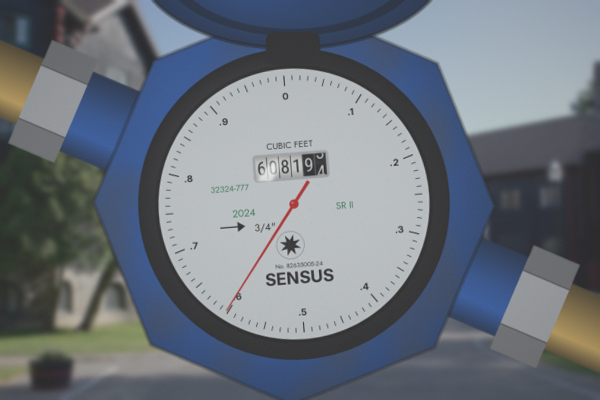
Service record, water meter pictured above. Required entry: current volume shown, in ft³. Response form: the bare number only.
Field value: 608193.60
